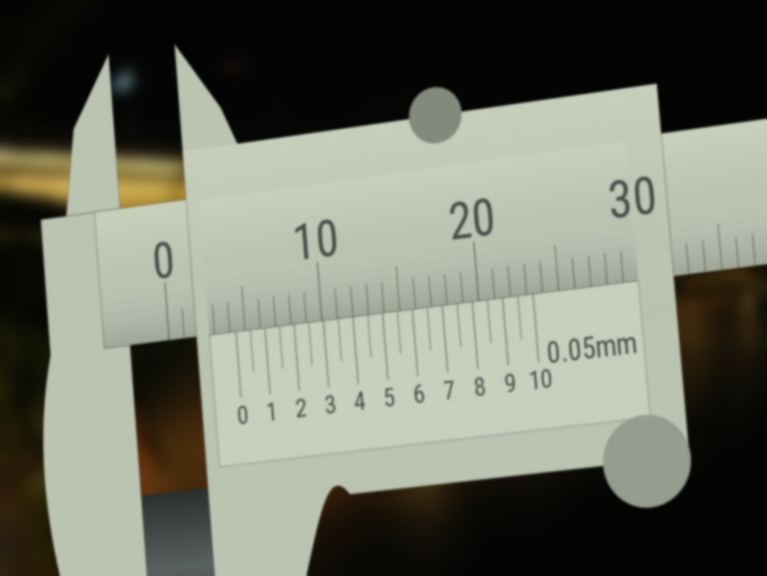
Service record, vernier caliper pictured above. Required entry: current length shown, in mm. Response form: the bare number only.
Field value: 4.4
